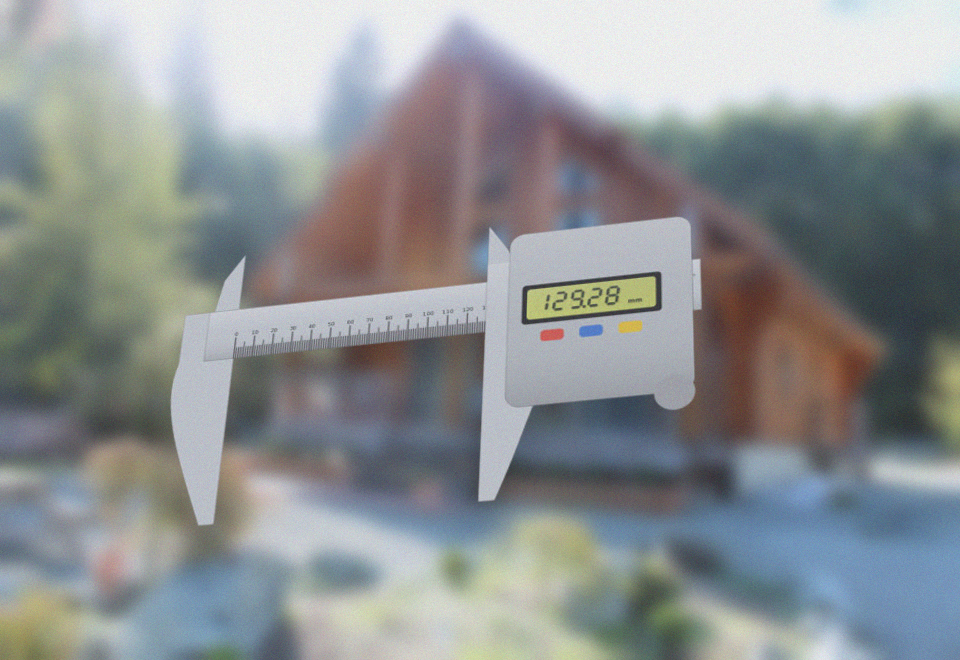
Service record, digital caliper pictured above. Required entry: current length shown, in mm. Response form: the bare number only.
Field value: 129.28
